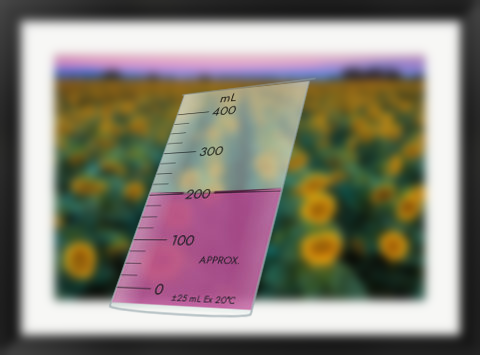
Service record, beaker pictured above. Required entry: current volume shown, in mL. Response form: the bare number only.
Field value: 200
